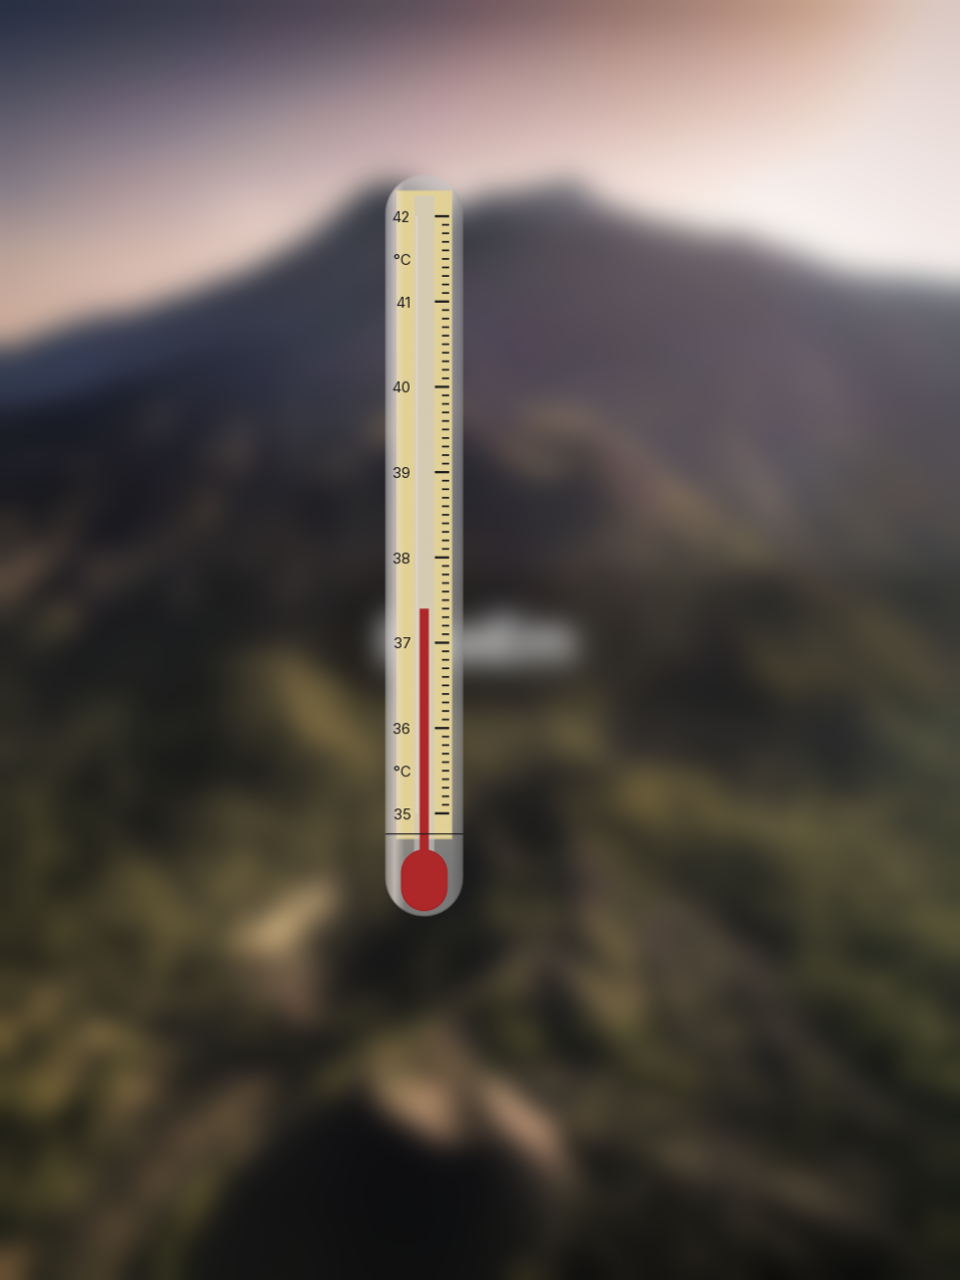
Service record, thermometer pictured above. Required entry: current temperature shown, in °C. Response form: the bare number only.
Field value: 37.4
